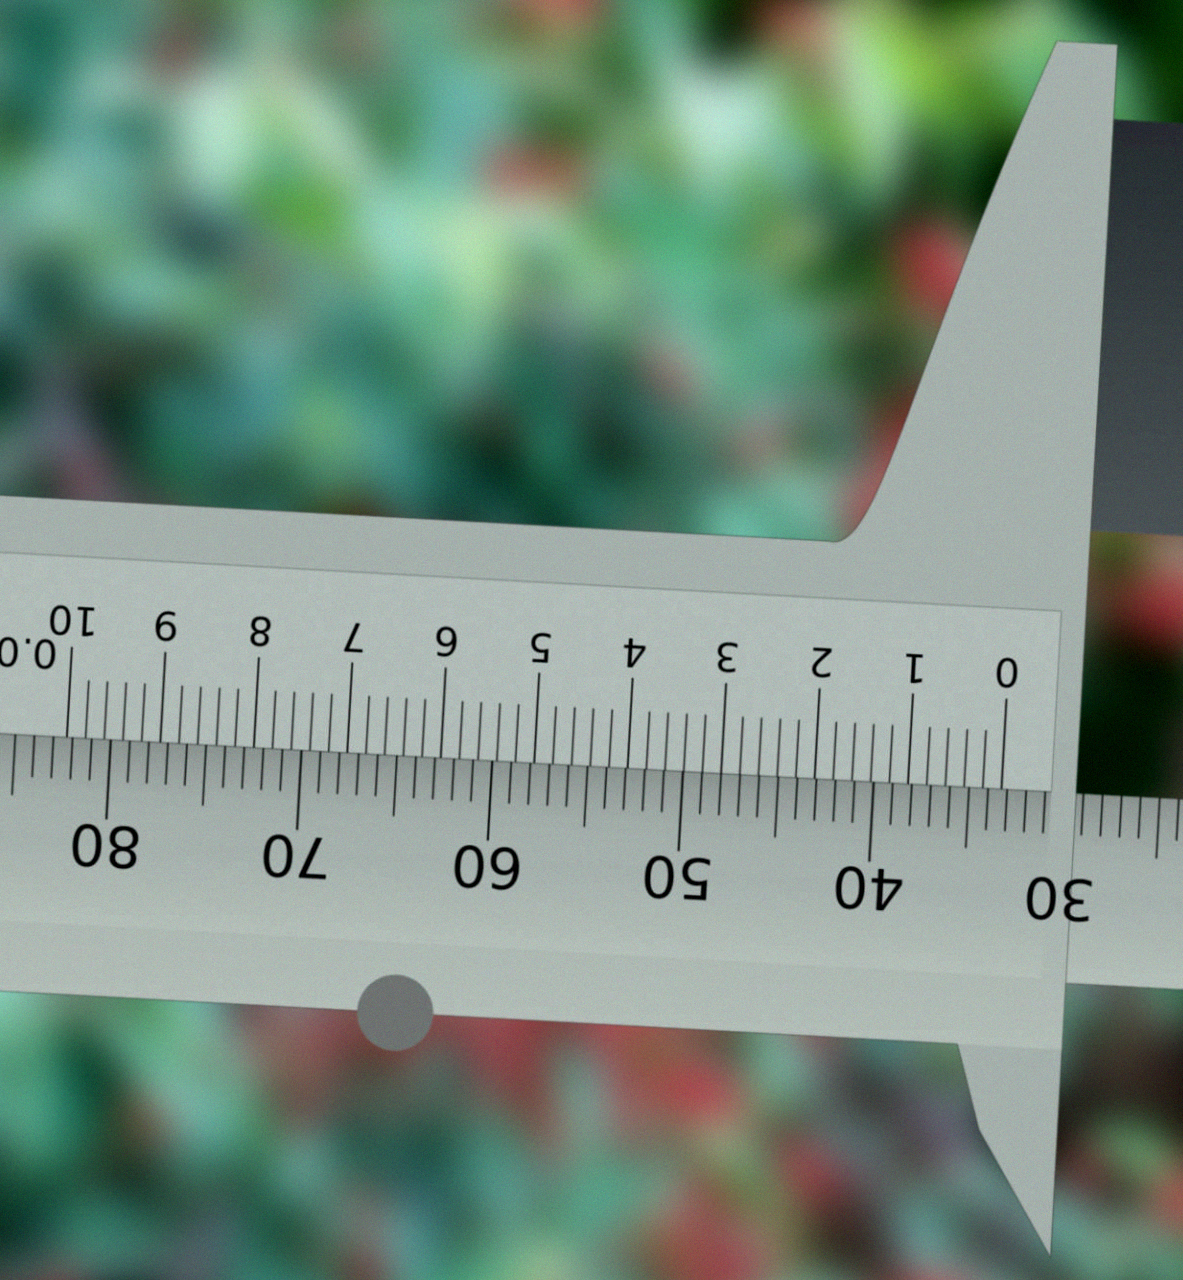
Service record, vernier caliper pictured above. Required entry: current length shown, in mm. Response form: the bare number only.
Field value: 33.3
